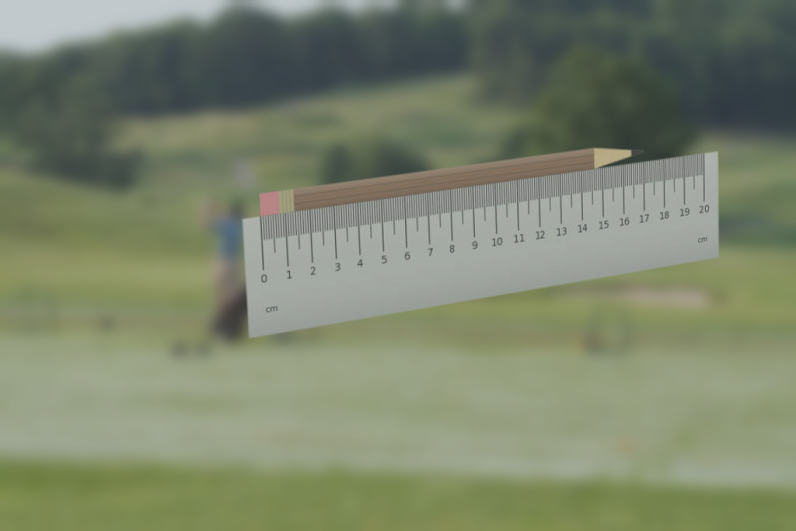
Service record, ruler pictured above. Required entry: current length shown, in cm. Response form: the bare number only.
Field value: 17
